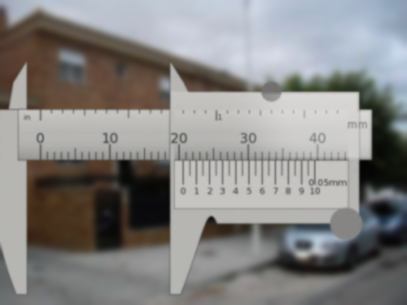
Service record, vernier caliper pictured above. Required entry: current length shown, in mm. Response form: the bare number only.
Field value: 20.6
